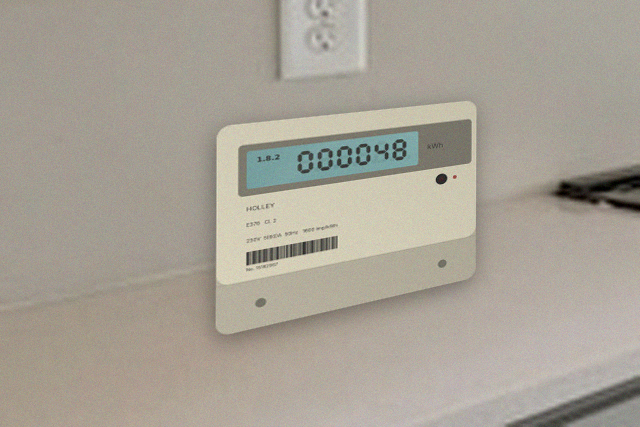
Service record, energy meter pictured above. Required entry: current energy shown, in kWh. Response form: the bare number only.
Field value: 48
